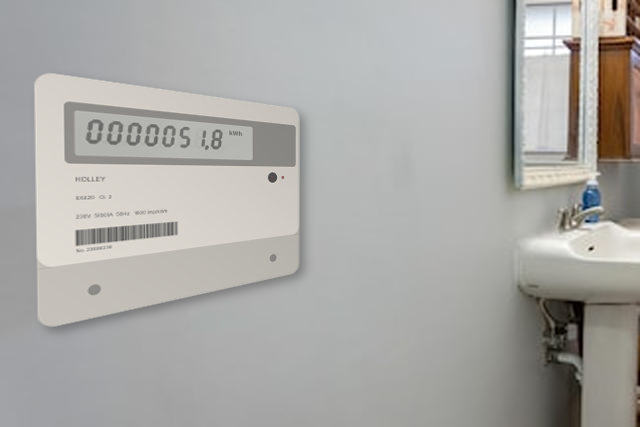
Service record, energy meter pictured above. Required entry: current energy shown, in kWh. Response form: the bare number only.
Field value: 51.8
